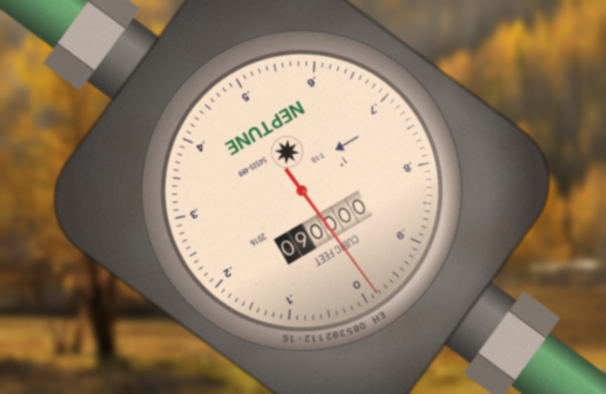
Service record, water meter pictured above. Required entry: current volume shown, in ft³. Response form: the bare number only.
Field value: 59.98
